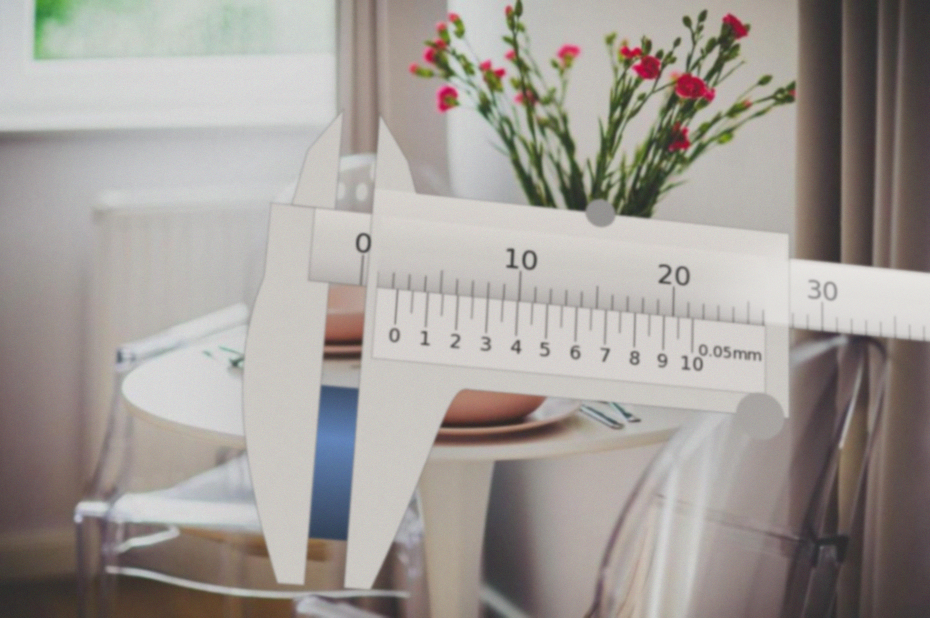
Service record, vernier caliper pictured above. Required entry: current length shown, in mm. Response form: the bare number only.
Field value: 2.3
